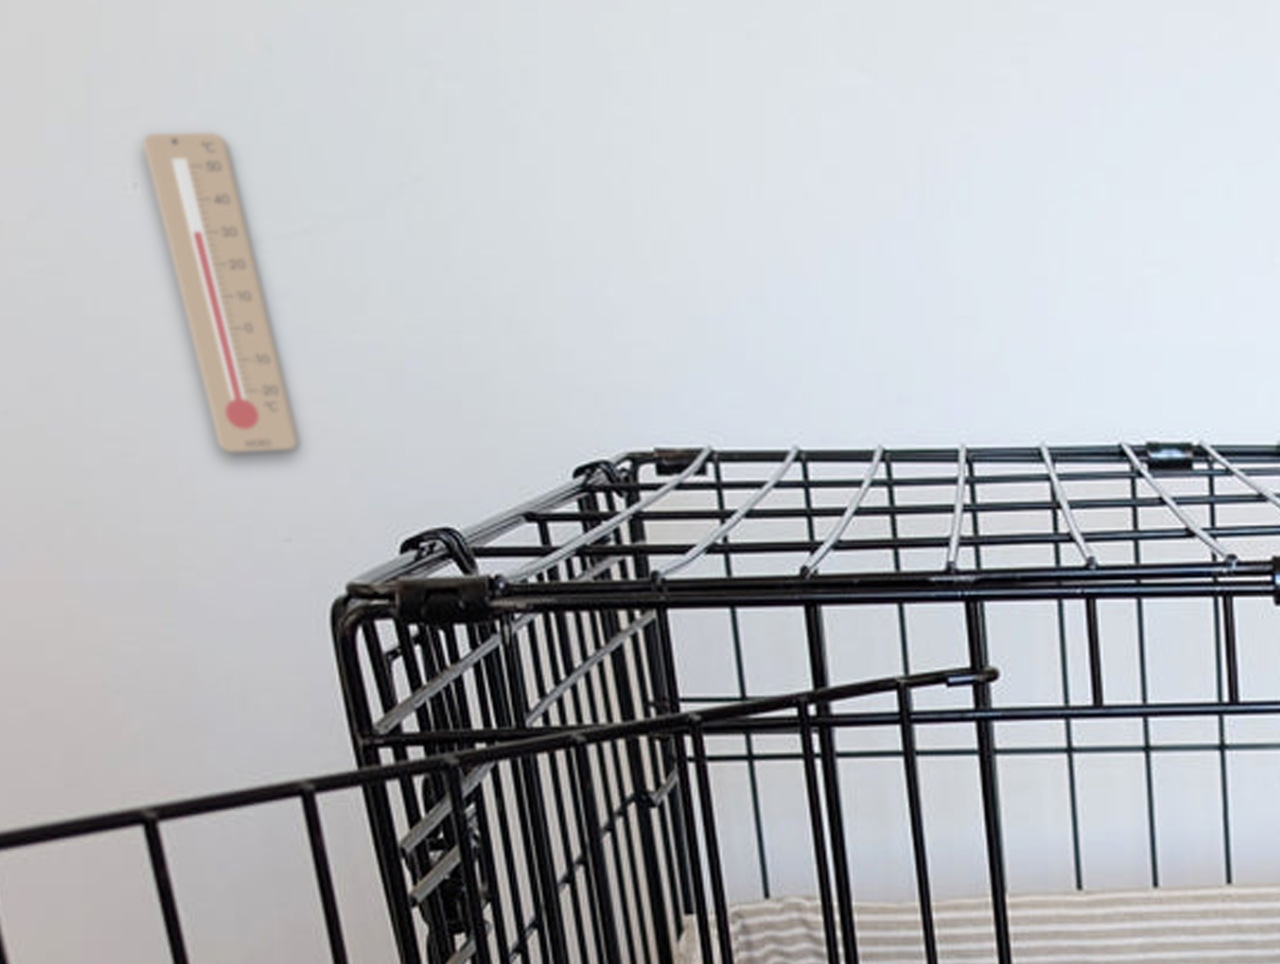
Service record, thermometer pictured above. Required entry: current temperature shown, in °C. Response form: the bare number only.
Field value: 30
